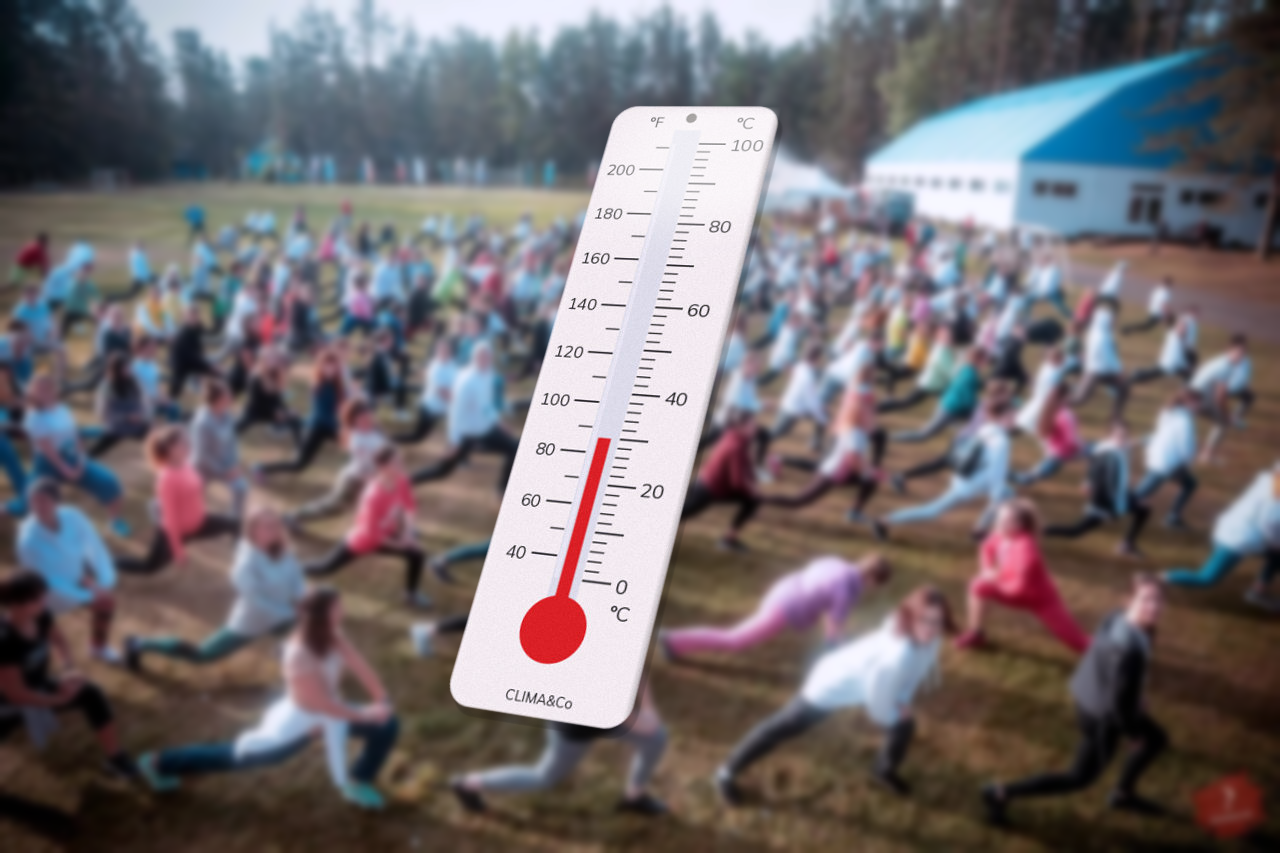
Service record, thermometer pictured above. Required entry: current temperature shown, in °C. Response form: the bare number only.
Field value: 30
